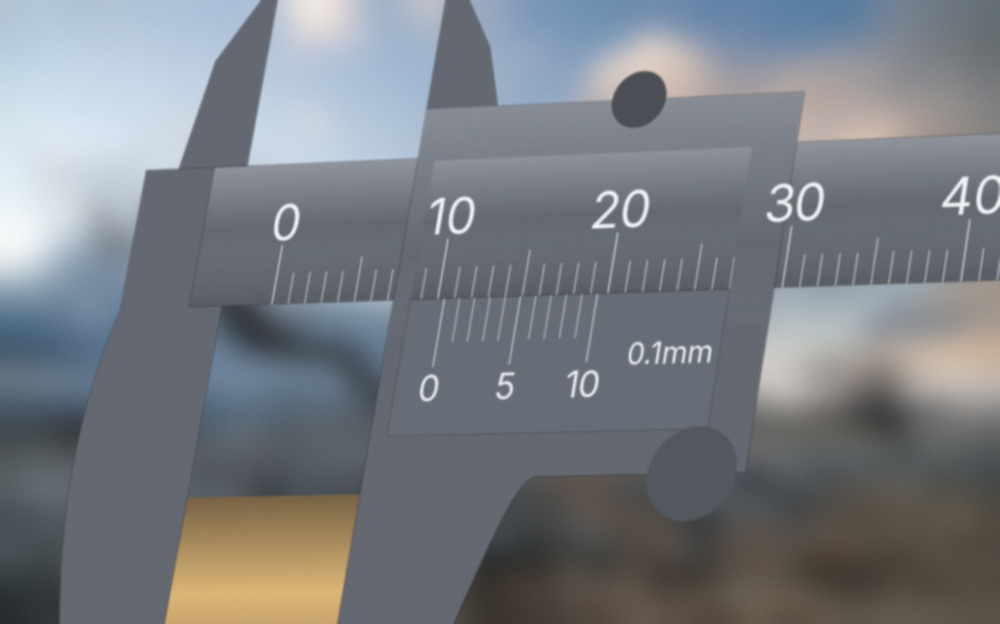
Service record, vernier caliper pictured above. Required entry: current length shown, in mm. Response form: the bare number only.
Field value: 10.4
